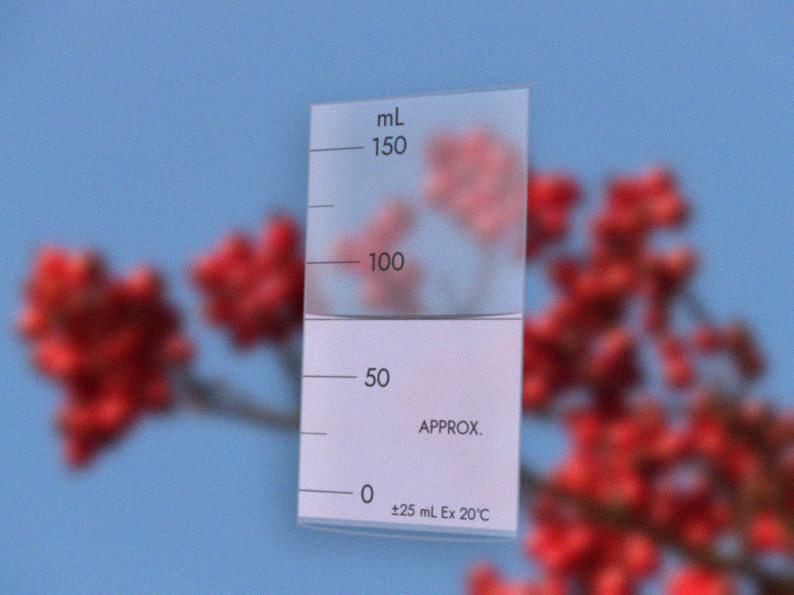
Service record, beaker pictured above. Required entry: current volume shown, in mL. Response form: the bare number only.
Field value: 75
